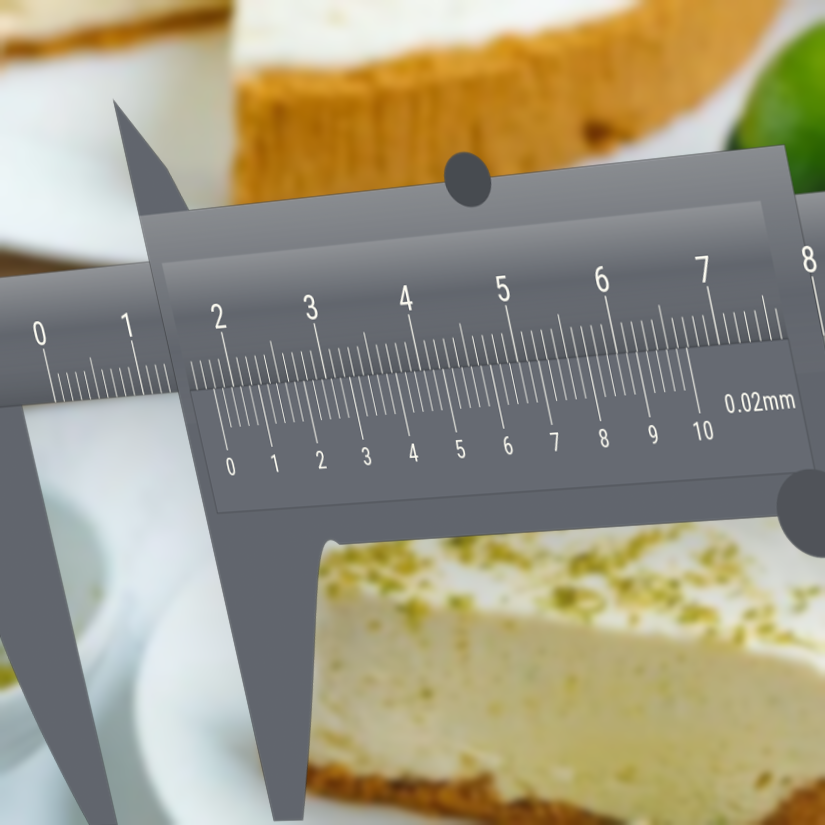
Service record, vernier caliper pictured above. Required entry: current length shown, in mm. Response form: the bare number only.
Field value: 17.8
